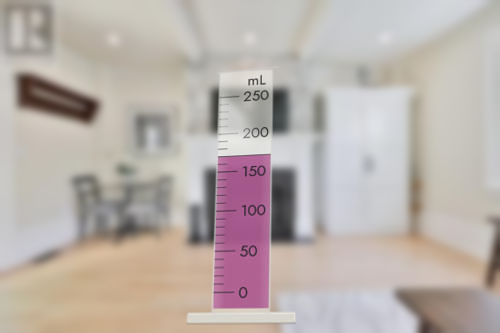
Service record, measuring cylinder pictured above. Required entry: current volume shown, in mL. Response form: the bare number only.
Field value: 170
